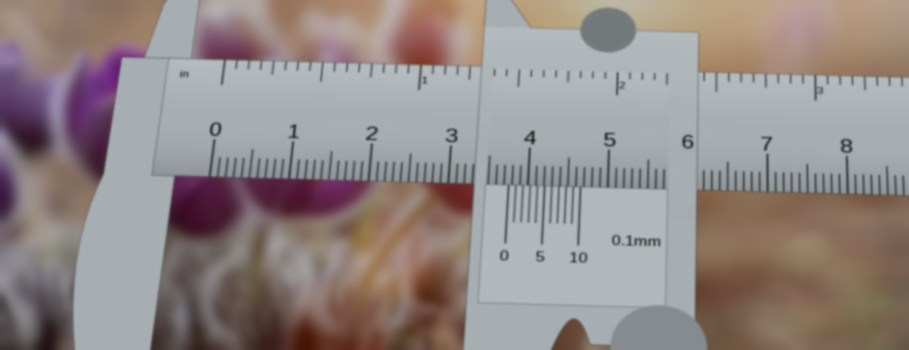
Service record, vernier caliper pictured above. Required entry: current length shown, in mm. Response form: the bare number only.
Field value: 37.6
